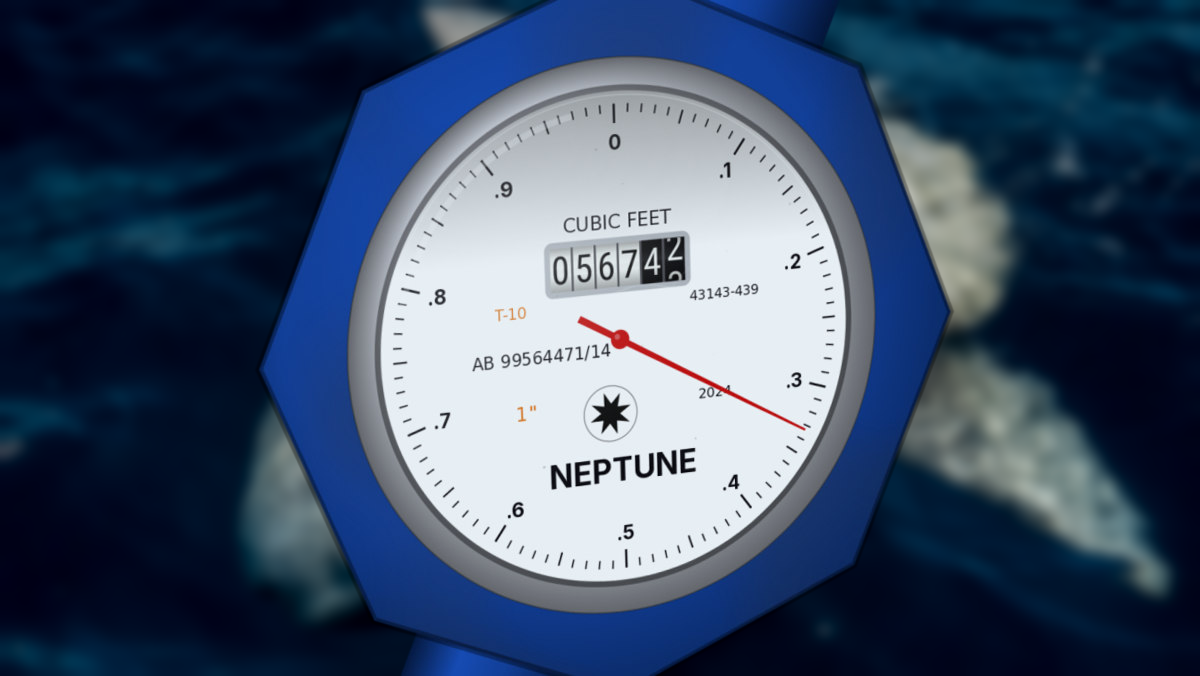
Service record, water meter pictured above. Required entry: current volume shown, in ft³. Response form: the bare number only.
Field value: 56742.33
